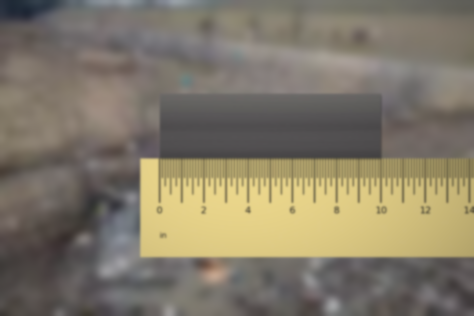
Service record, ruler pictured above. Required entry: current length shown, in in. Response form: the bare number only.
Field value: 10
